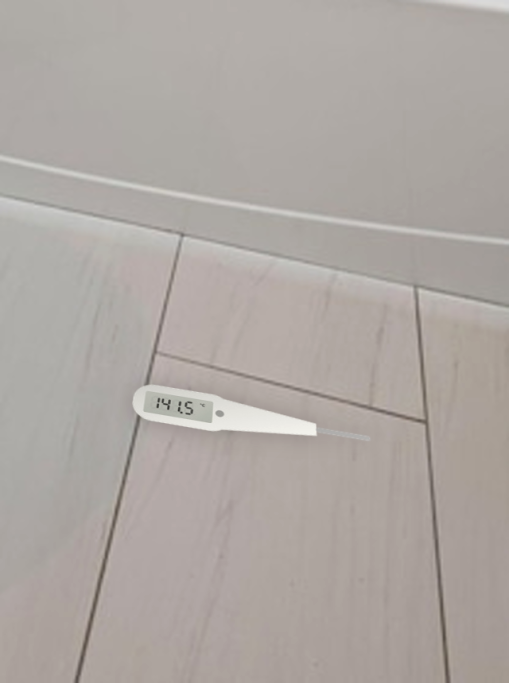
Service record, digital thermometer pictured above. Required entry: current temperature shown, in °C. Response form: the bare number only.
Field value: 141.5
